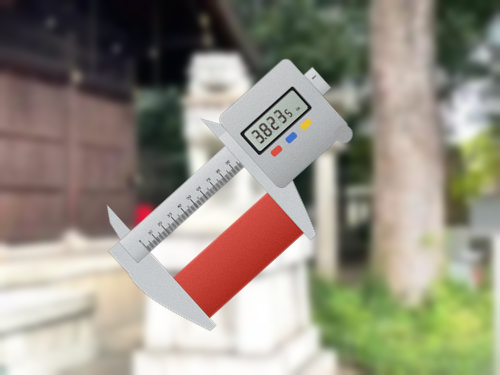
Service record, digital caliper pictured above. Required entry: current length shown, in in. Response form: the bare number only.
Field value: 3.8235
